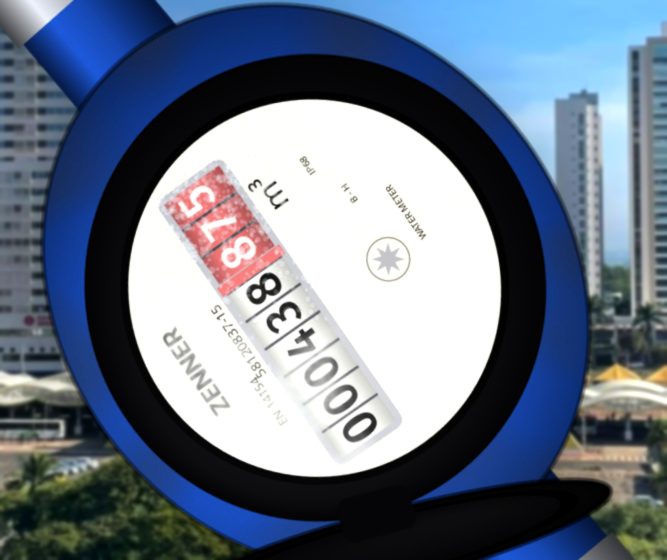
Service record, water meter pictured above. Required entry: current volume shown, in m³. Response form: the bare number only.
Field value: 438.875
